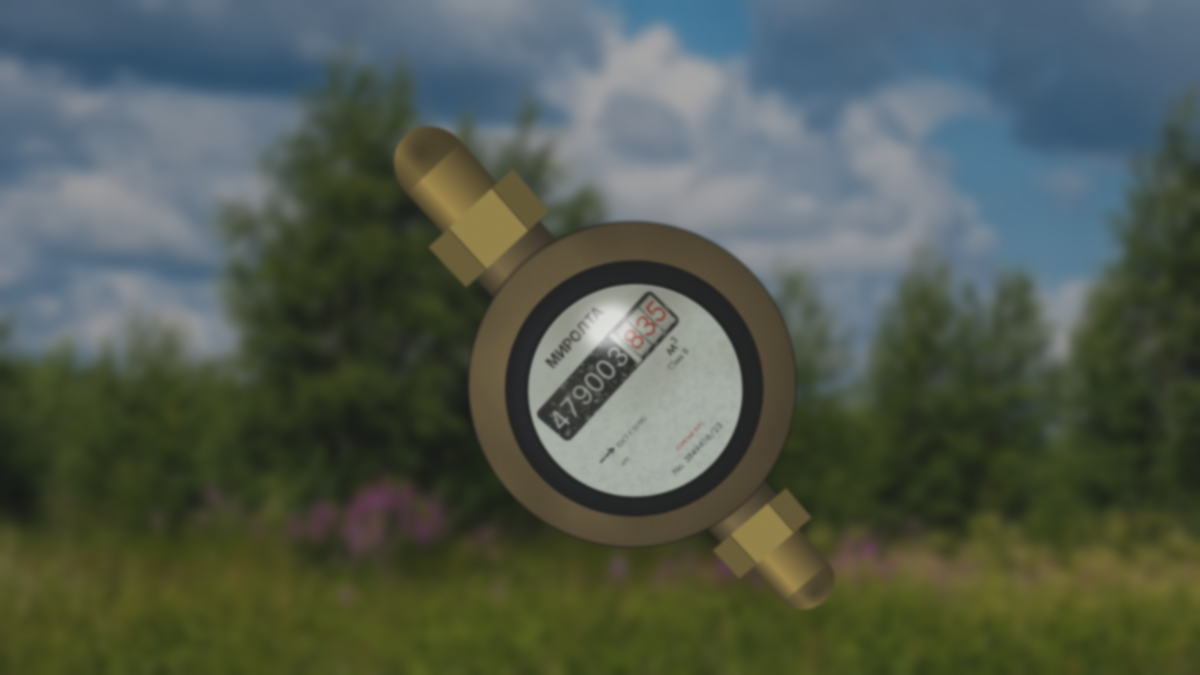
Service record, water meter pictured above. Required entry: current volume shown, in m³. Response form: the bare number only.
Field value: 479003.835
